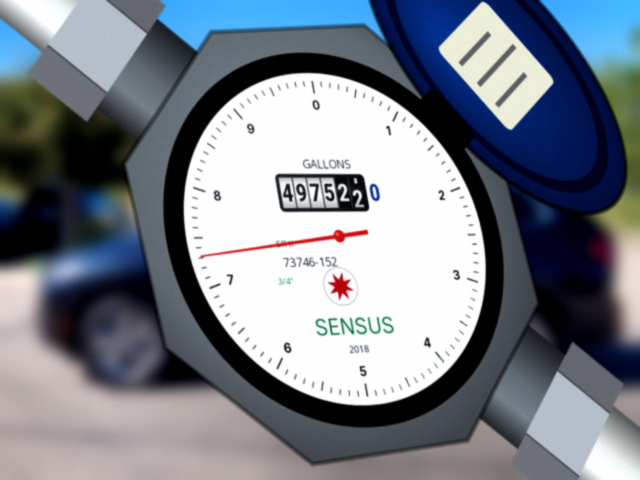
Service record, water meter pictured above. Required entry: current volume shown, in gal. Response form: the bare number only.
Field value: 4975217.3
